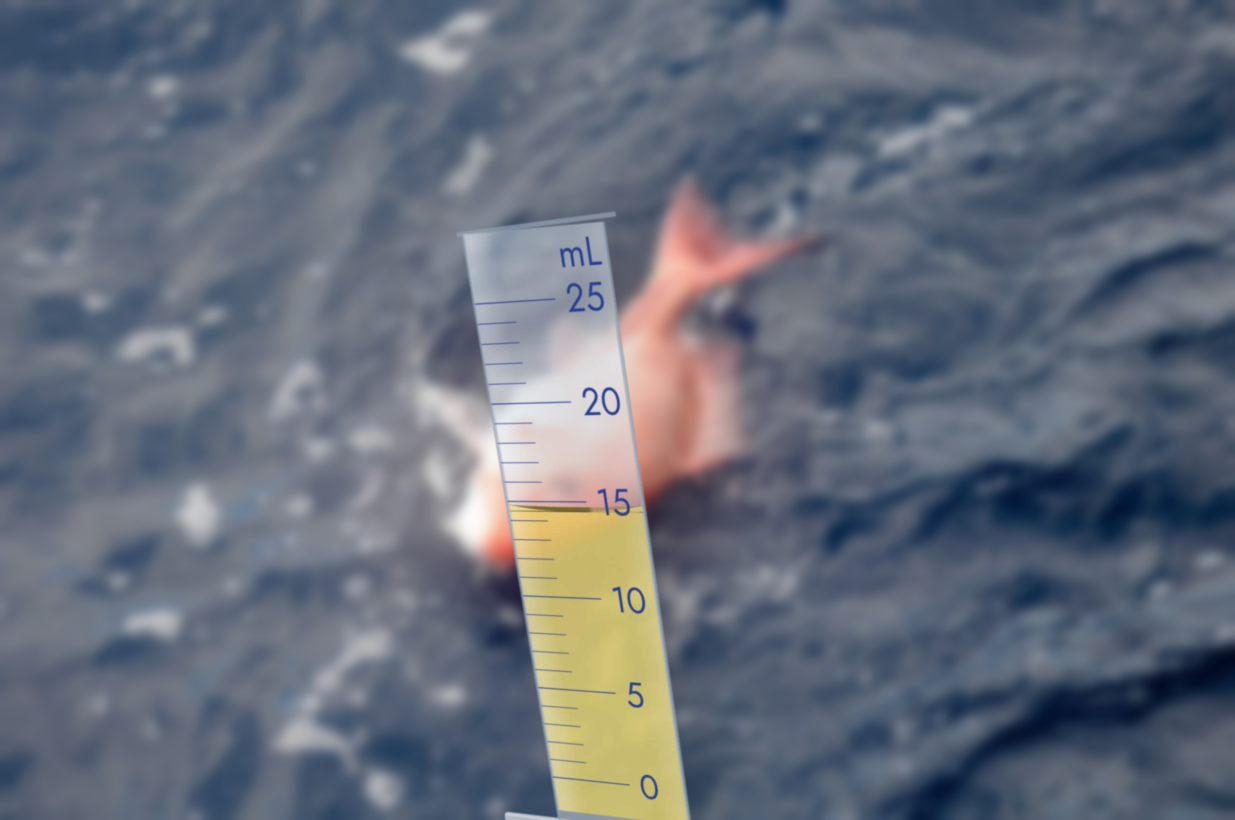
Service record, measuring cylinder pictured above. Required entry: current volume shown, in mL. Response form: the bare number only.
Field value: 14.5
